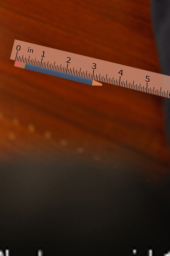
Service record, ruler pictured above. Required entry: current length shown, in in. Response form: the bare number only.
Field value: 3.5
